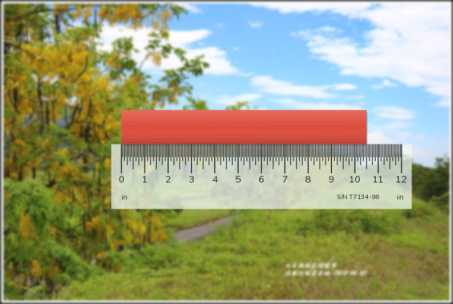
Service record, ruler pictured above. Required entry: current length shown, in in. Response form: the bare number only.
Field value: 10.5
